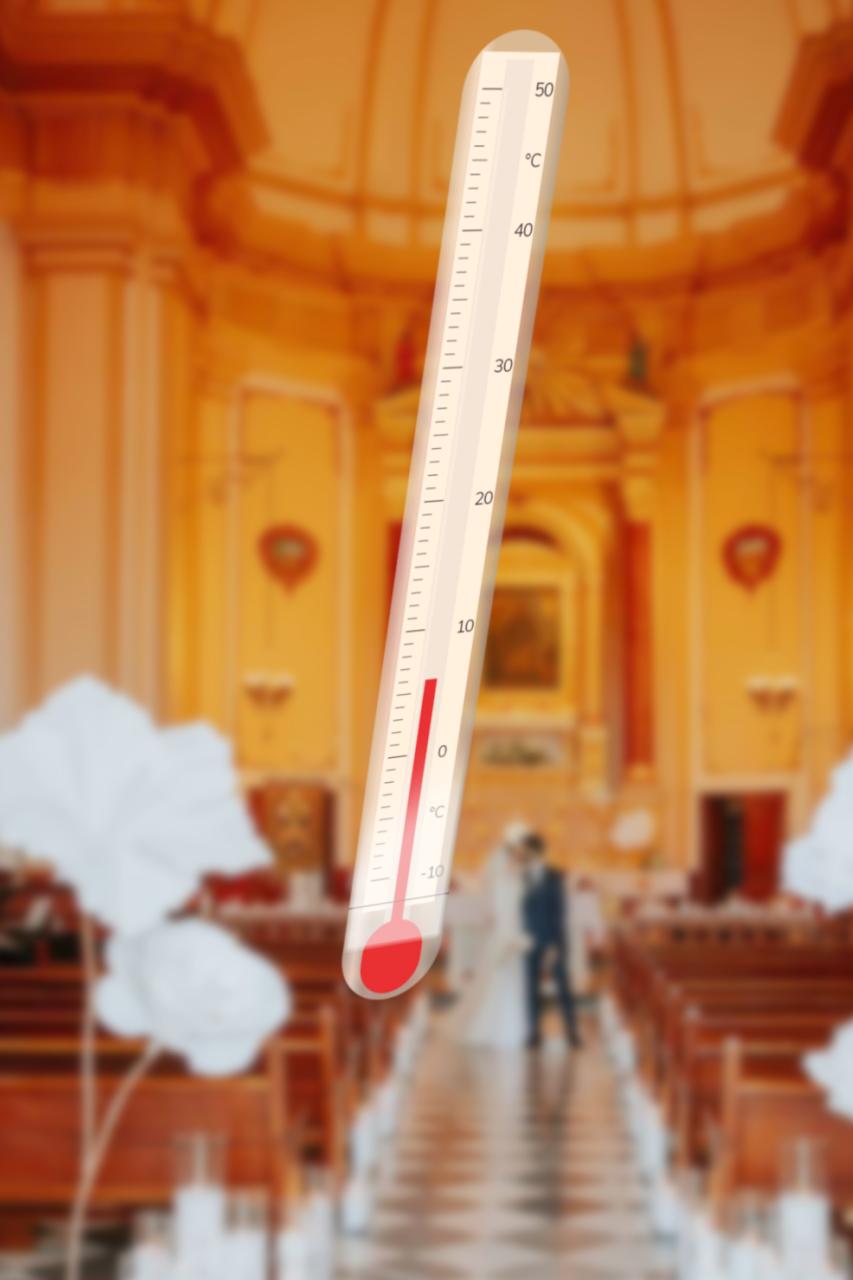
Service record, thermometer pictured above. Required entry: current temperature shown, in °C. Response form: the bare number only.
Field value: 6
